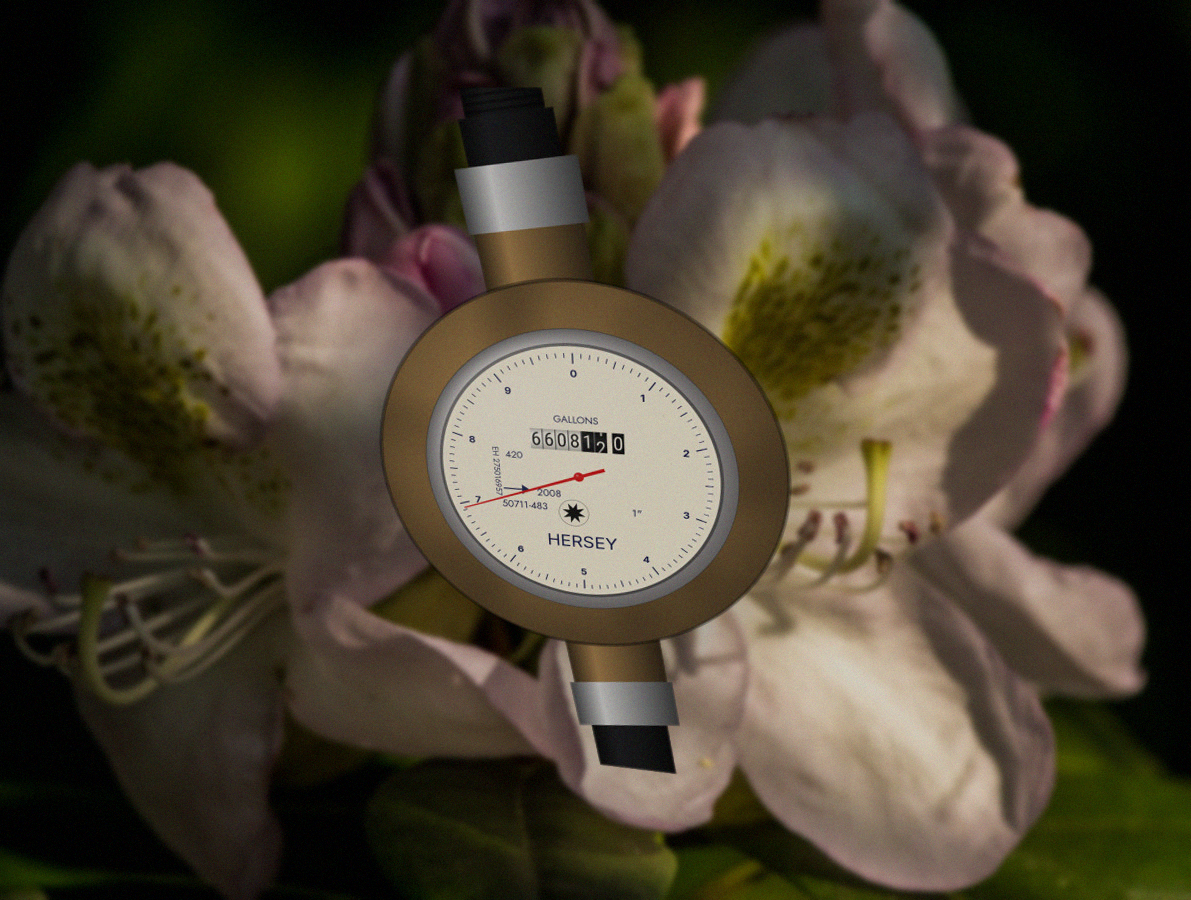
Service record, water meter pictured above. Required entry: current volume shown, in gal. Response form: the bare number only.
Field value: 6608116.9
